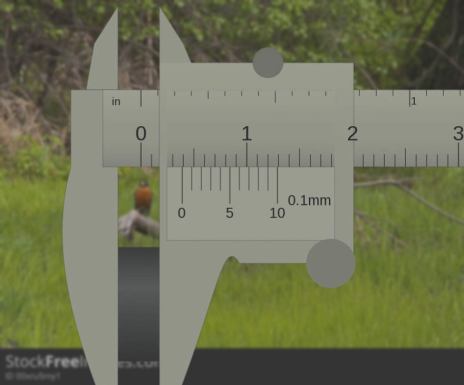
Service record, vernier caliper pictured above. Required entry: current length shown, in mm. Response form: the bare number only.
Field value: 3.9
